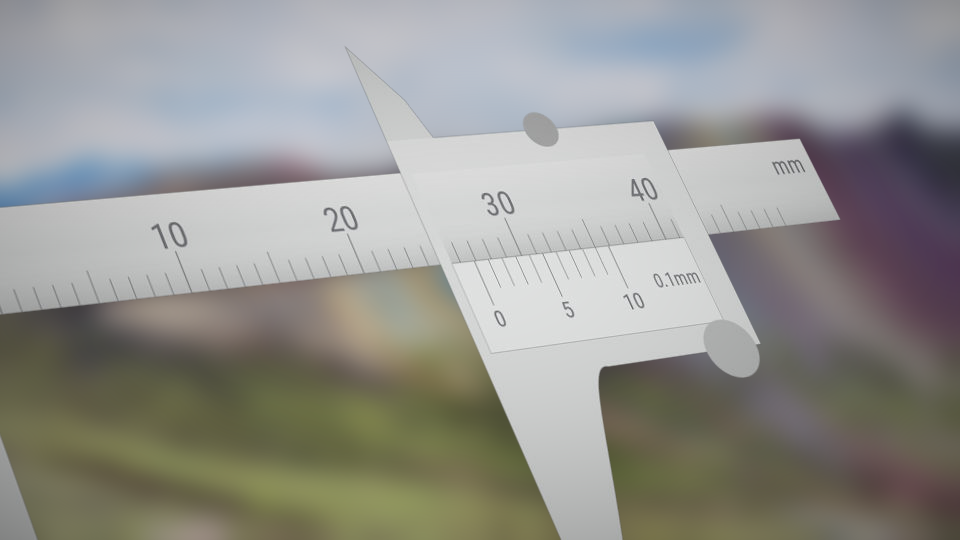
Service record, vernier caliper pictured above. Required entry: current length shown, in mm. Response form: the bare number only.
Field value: 26.9
